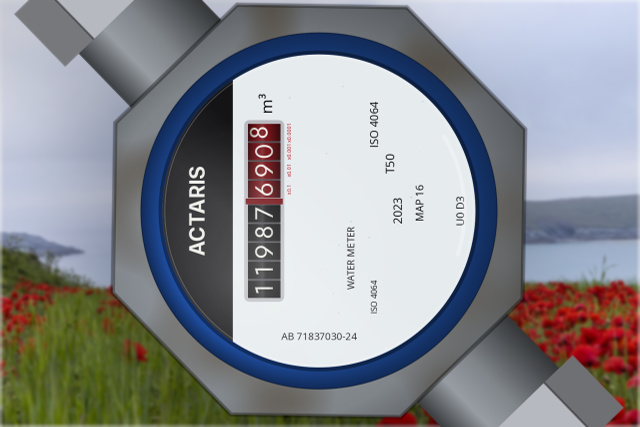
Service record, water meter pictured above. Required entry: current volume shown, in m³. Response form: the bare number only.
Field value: 11987.6908
